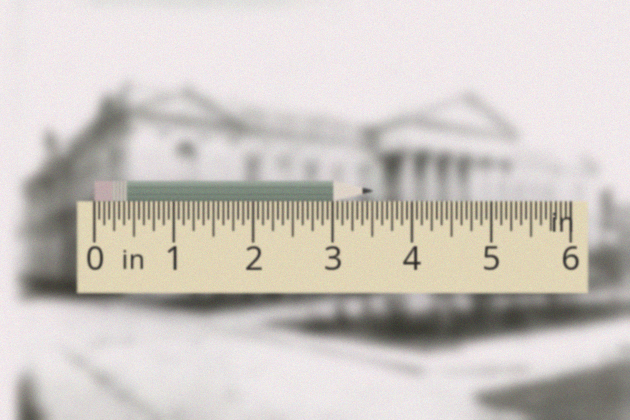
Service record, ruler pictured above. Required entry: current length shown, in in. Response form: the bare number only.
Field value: 3.5
